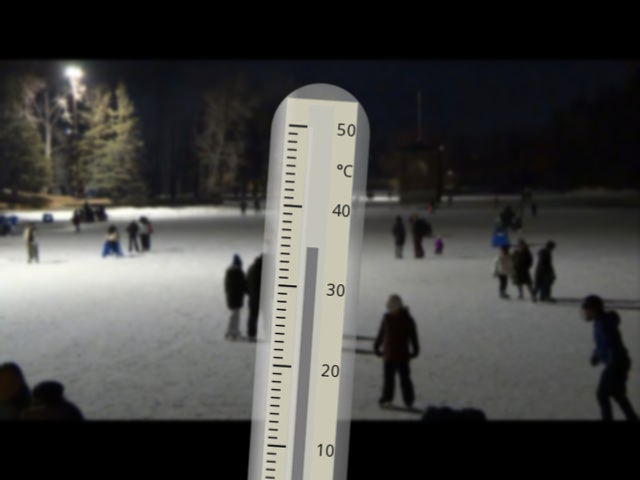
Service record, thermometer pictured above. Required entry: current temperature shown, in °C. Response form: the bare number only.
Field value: 35
